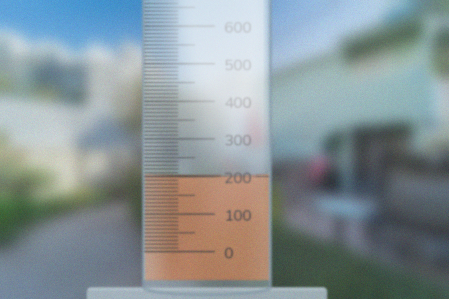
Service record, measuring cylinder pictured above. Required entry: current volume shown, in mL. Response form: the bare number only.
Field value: 200
